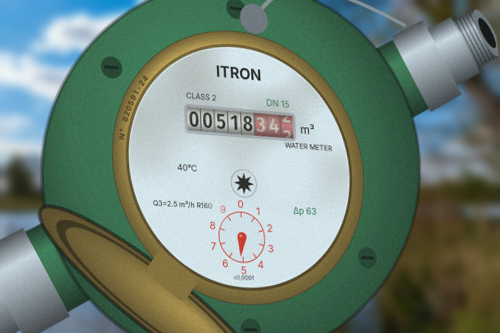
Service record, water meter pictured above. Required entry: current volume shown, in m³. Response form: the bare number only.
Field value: 518.3425
